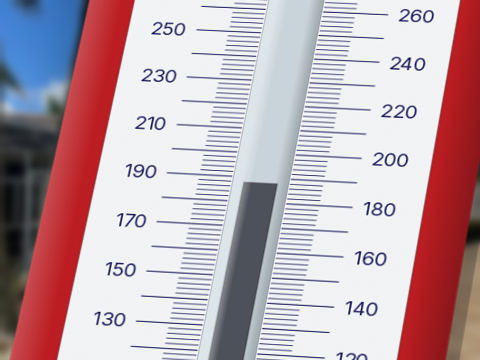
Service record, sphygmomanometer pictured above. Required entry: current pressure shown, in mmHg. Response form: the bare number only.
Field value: 188
